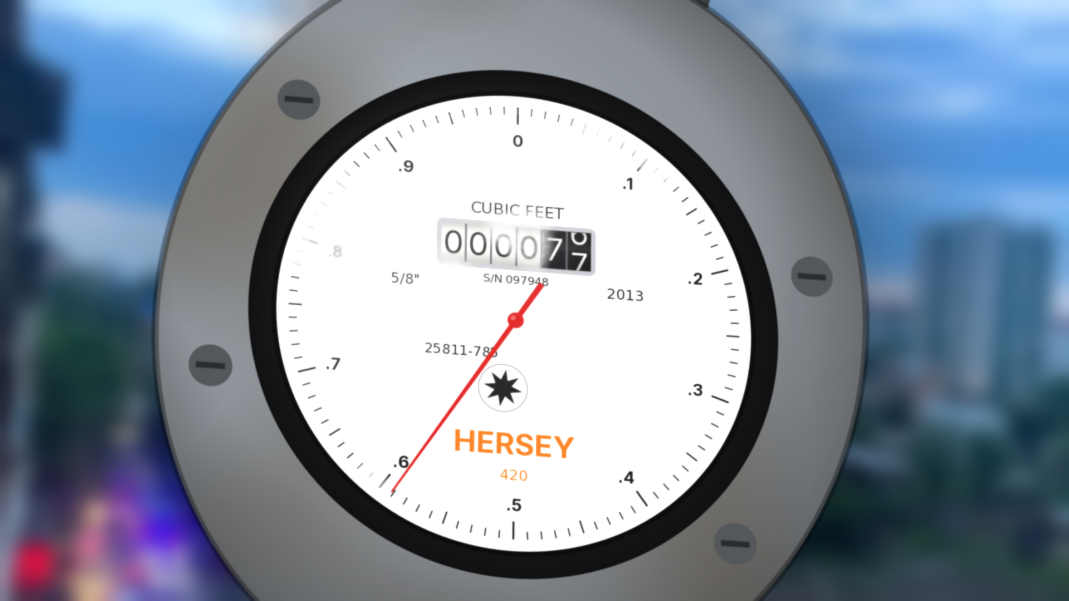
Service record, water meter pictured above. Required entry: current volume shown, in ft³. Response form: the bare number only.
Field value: 76.59
